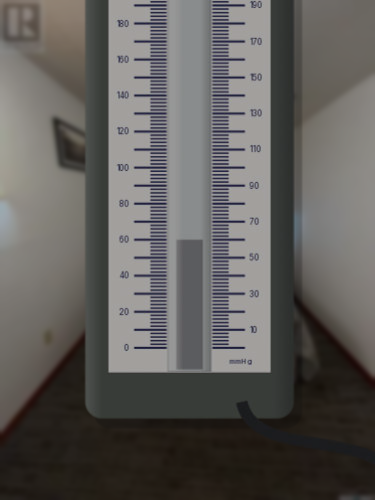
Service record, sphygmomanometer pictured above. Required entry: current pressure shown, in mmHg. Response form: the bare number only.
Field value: 60
